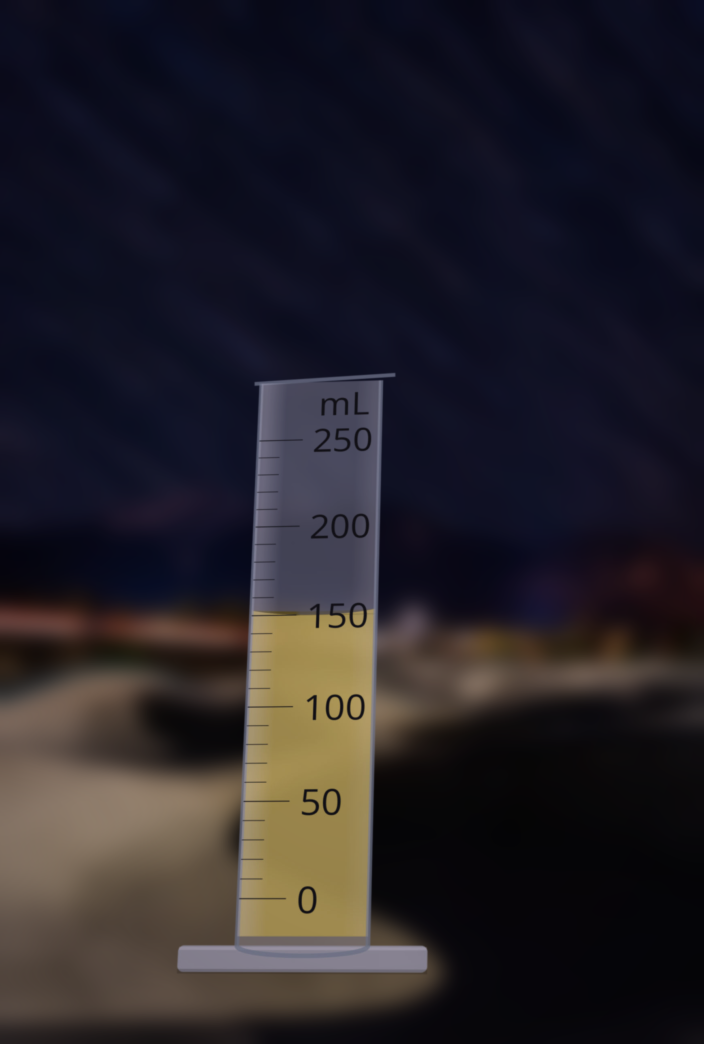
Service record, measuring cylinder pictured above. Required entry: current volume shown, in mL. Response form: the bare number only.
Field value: 150
